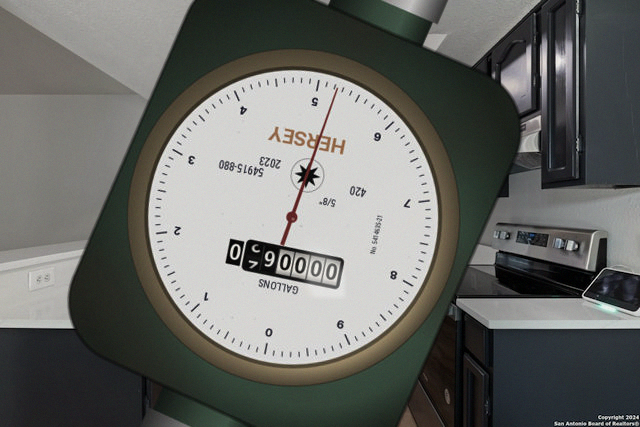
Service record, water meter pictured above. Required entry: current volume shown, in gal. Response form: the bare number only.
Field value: 625.2
